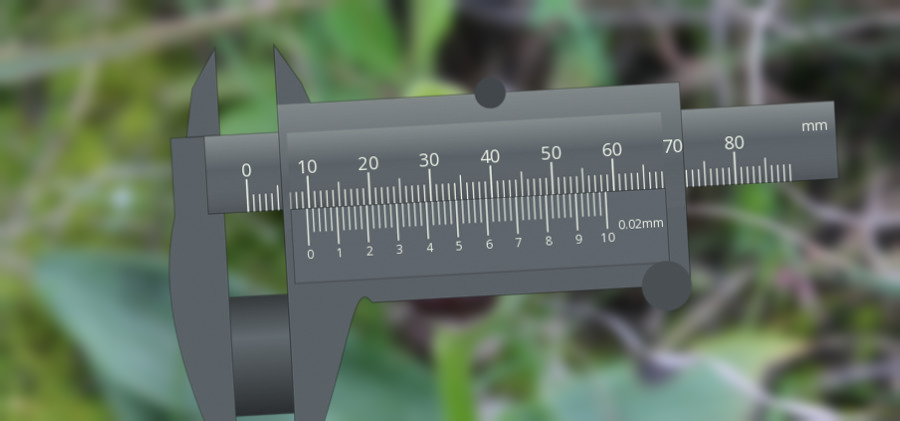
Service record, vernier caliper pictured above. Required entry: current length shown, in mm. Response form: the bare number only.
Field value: 9.6
